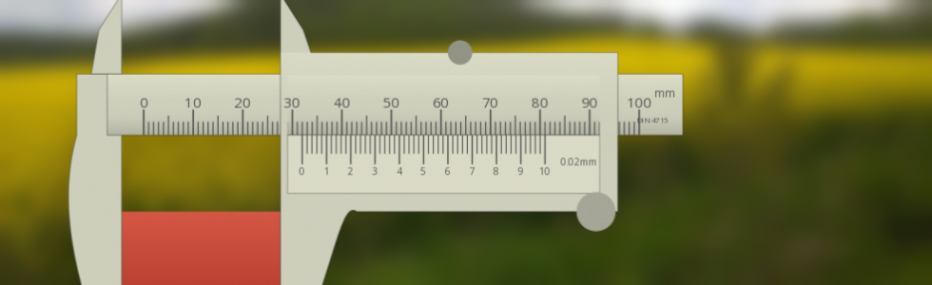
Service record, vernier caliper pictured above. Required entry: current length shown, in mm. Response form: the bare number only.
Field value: 32.0
